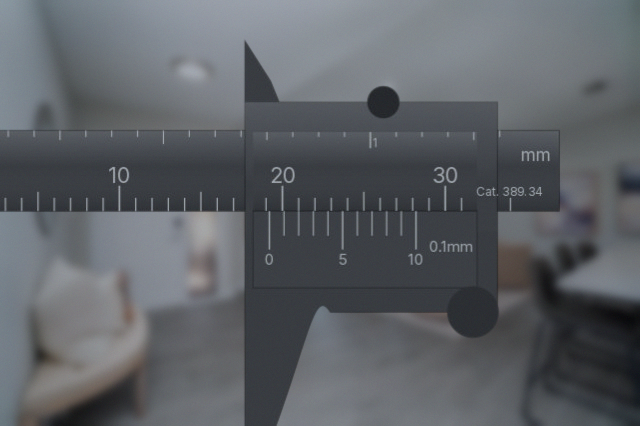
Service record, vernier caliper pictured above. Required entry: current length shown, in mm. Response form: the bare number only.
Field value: 19.2
